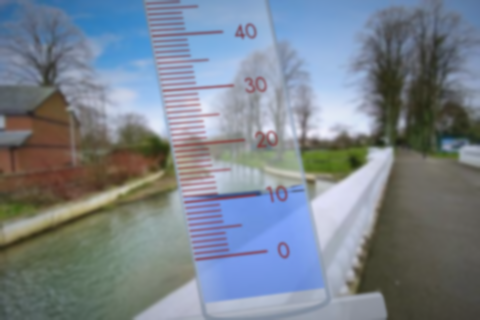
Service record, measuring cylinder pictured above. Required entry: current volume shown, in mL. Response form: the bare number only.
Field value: 10
